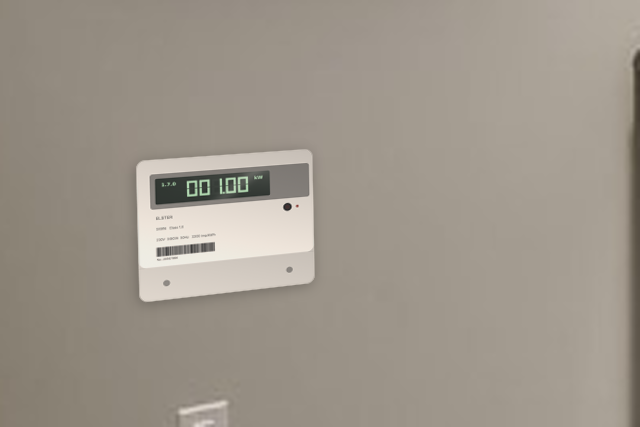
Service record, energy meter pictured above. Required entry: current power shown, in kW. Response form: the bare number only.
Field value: 1.00
